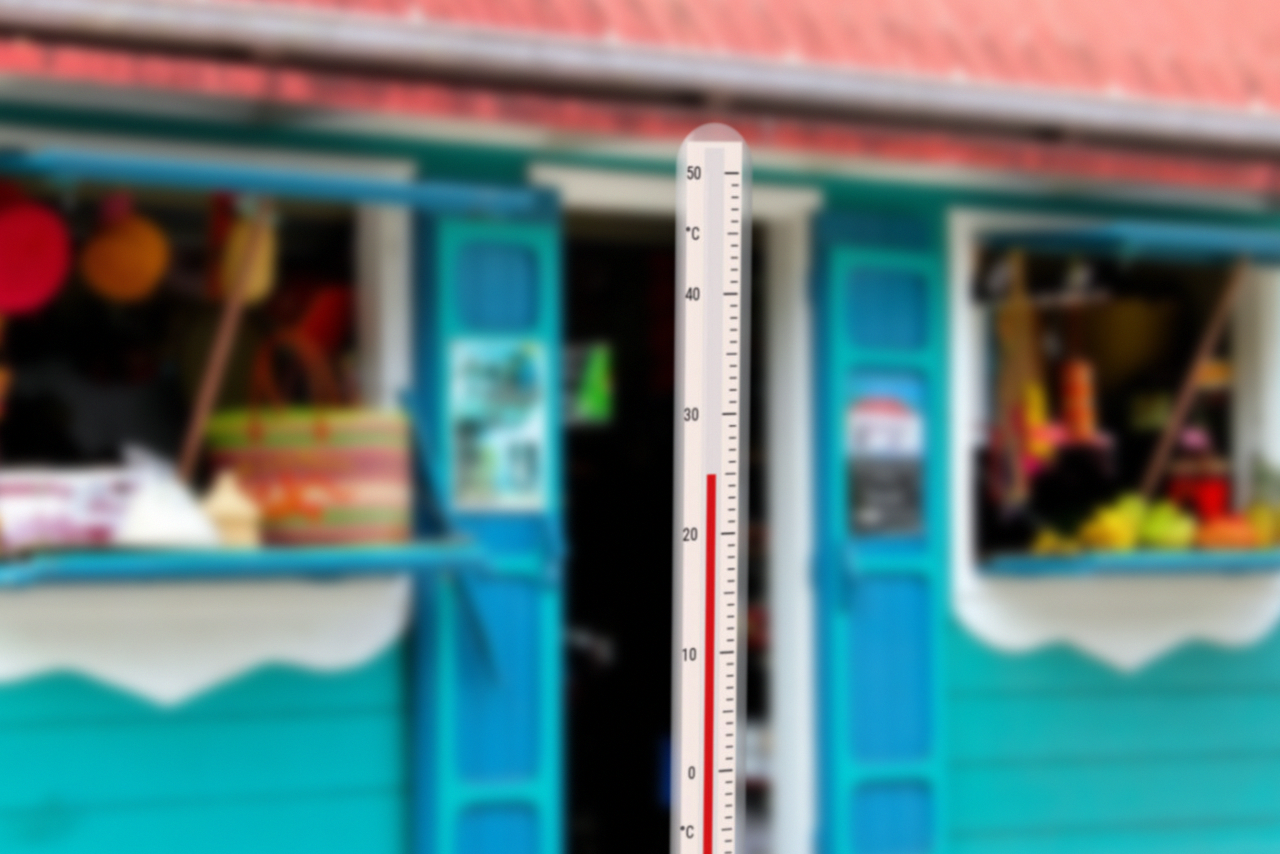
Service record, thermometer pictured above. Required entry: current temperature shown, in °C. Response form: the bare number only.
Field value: 25
